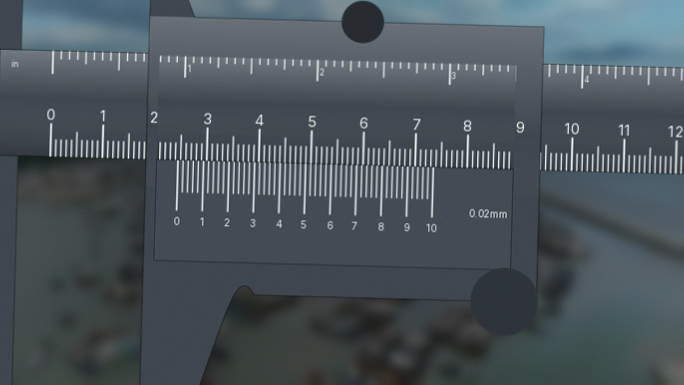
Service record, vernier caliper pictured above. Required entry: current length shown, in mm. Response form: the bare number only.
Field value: 24.5
